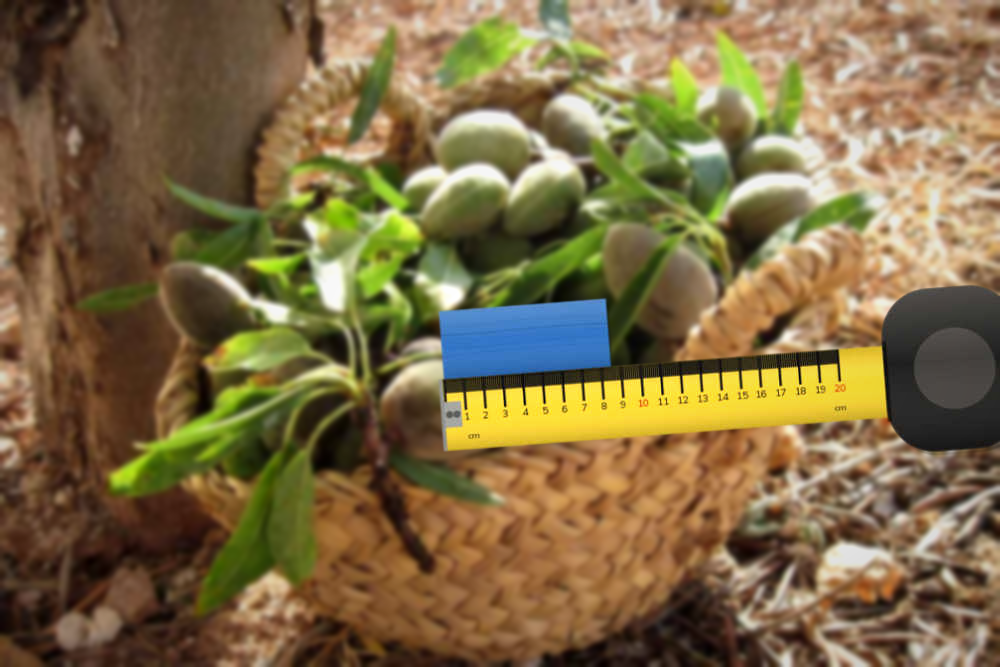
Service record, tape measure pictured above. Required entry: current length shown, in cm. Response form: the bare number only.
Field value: 8.5
